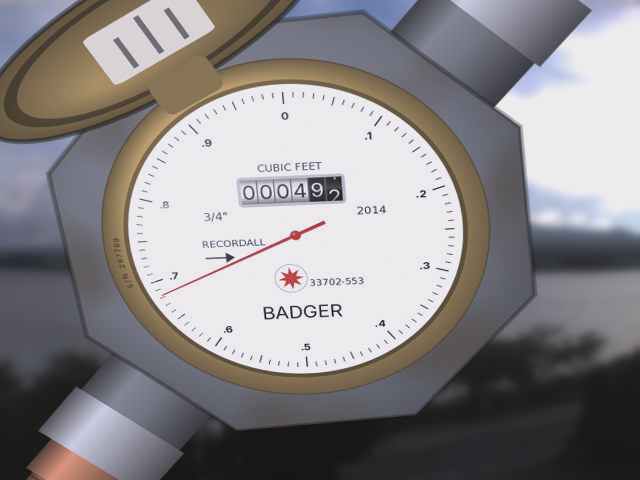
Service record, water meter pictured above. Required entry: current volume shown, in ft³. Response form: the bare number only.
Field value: 491.68
